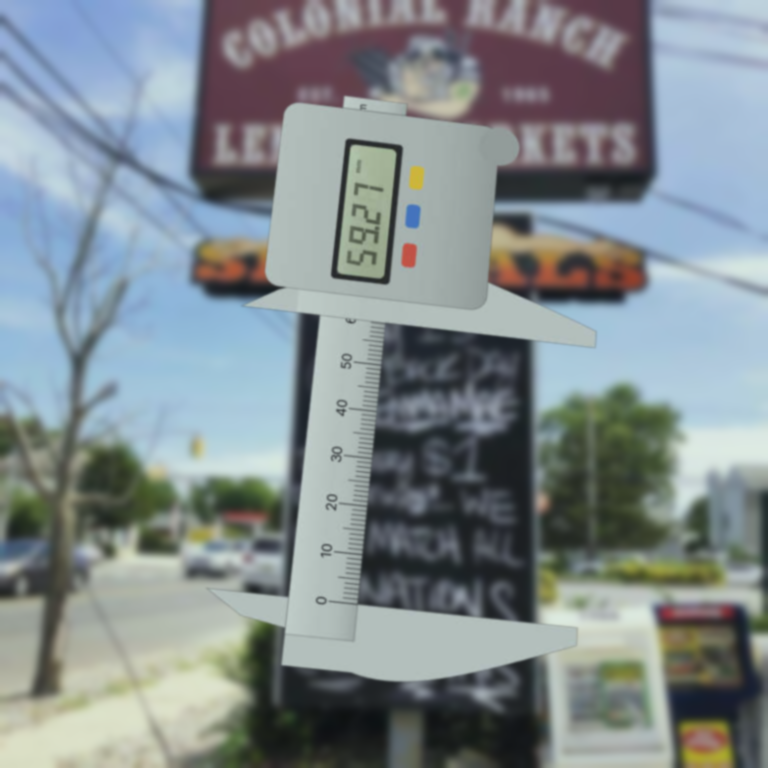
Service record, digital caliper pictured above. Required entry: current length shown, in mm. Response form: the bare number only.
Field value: 59.27
